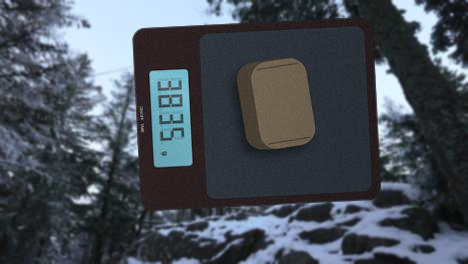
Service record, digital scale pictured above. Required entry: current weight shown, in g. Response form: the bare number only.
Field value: 3835
